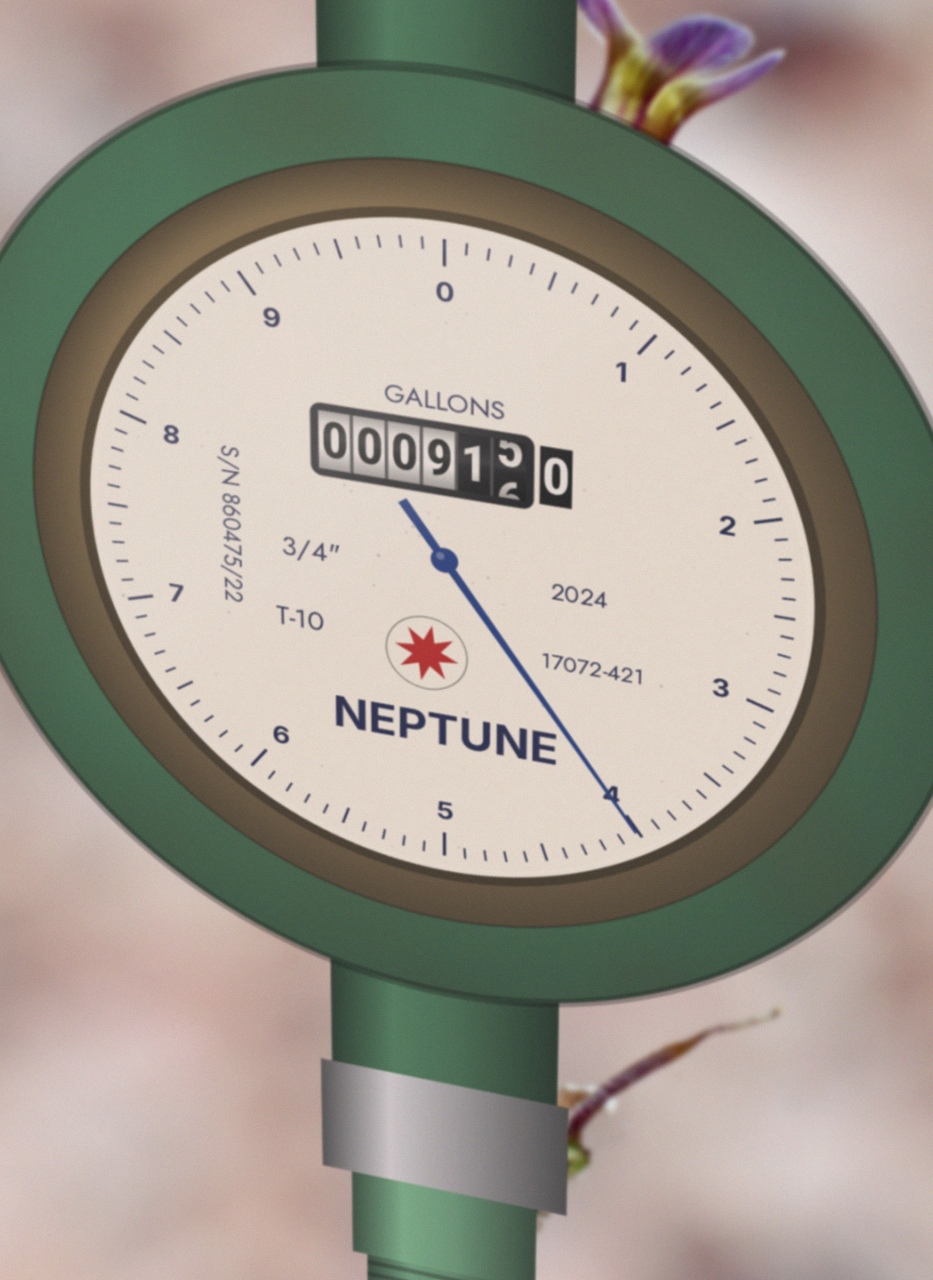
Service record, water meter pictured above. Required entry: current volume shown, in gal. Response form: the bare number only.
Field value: 9154.0
